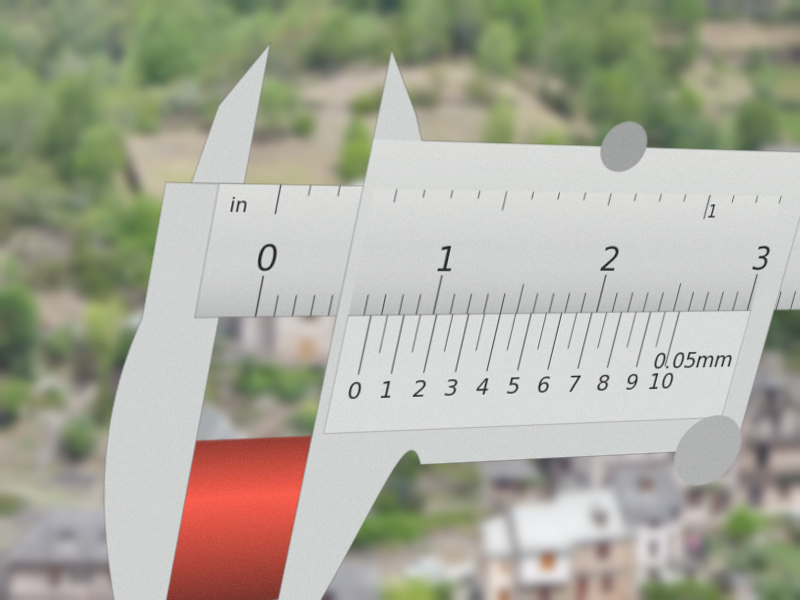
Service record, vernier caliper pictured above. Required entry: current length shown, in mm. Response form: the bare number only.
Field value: 6.4
